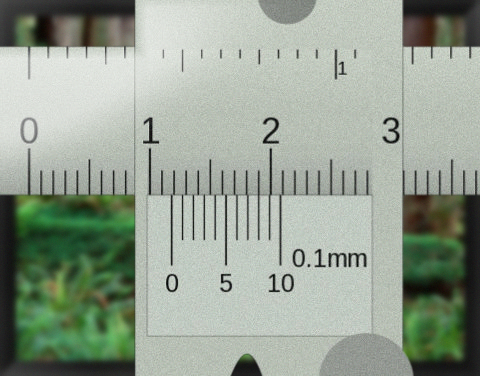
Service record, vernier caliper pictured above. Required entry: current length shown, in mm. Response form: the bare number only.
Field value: 11.8
